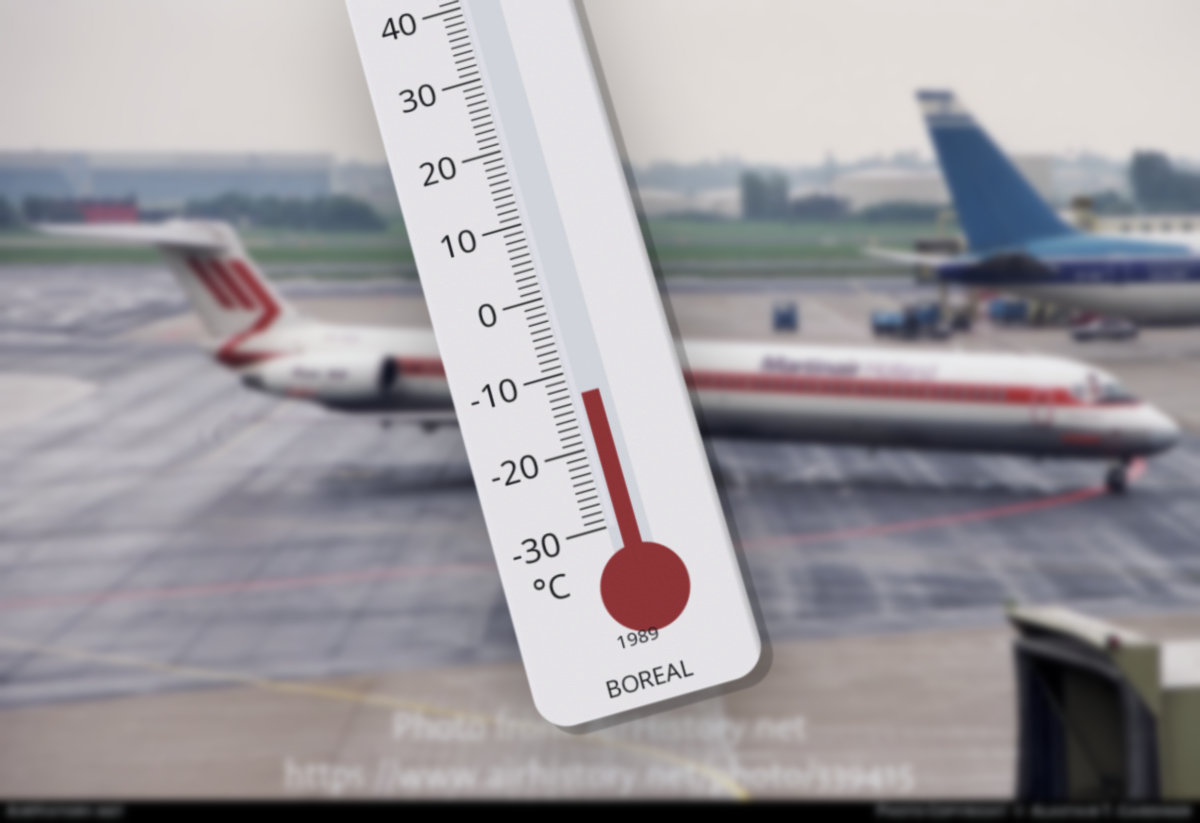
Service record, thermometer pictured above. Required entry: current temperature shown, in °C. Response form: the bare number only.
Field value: -13
